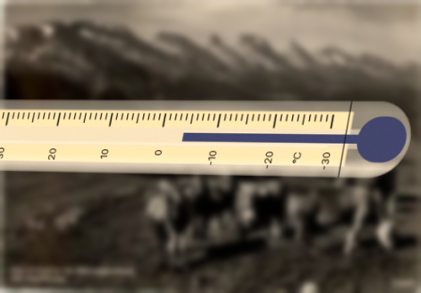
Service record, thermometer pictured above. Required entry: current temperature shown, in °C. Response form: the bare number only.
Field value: -4
